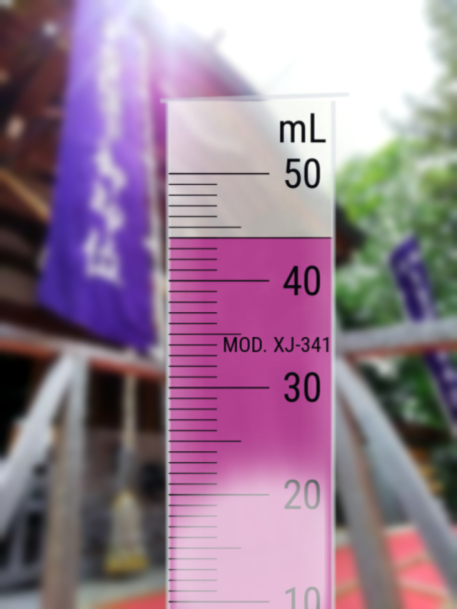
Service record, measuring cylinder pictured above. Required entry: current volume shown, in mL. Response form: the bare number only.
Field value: 44
